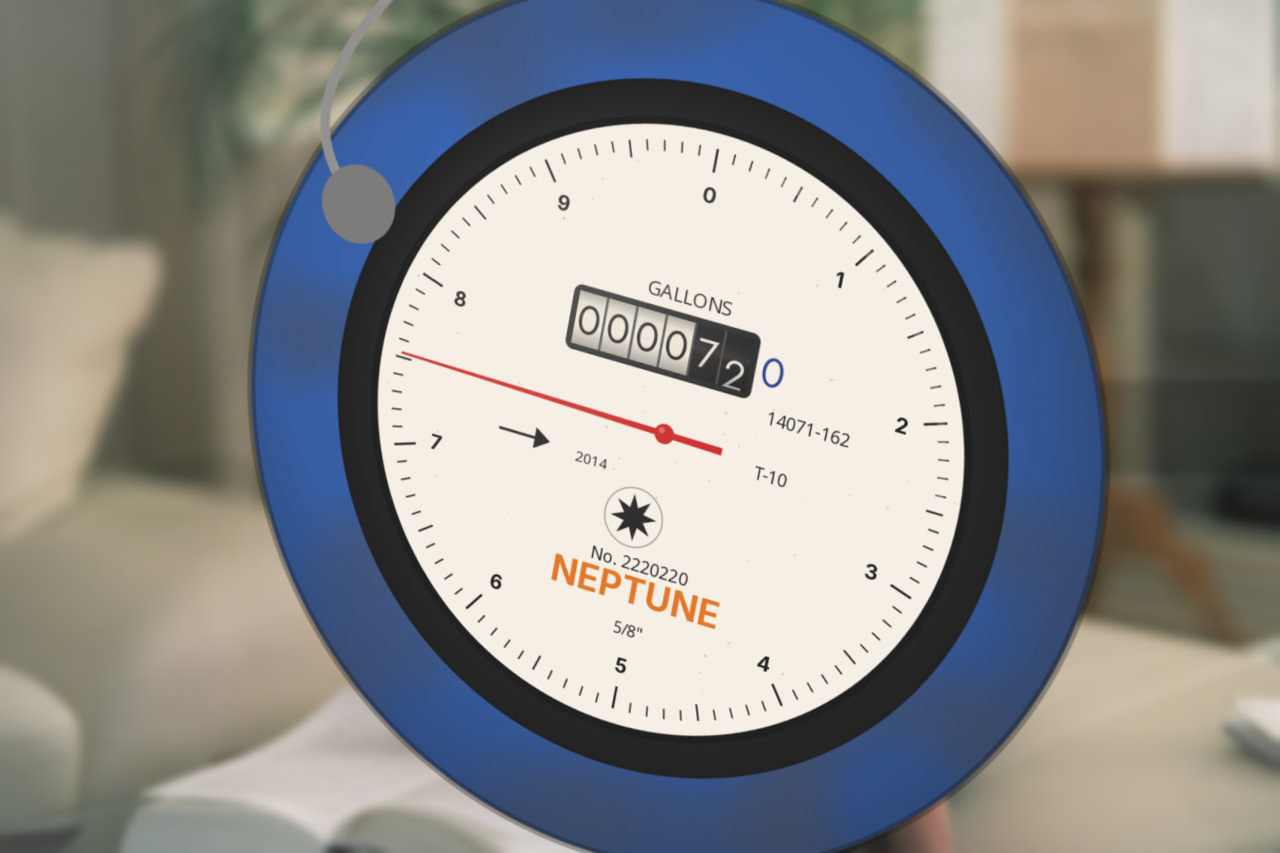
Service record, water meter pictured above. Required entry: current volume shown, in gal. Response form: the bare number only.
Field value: 717.5
